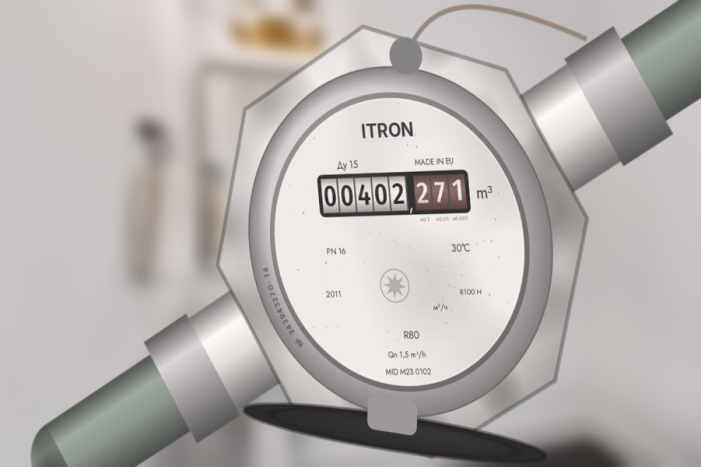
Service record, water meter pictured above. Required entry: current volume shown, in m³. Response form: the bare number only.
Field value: 402.271
